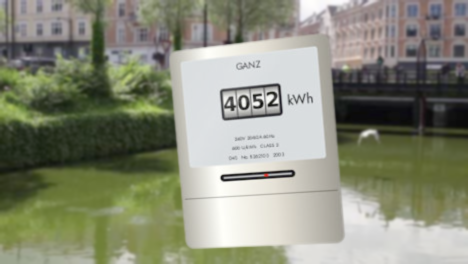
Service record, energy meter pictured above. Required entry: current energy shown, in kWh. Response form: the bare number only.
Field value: 4052
